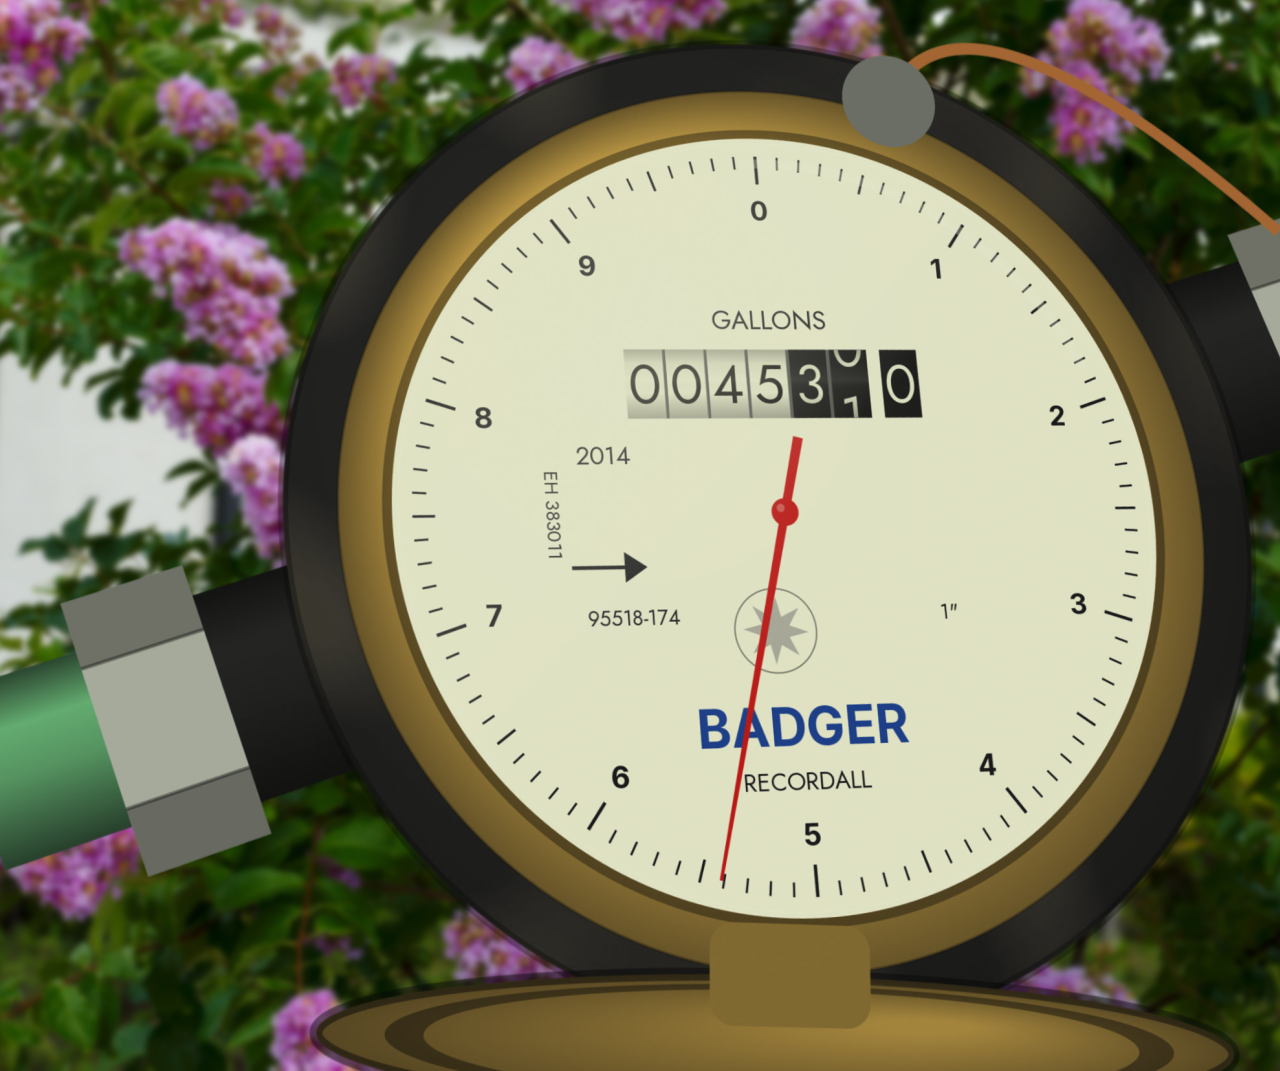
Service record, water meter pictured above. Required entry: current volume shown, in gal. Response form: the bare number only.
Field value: 45305.4
